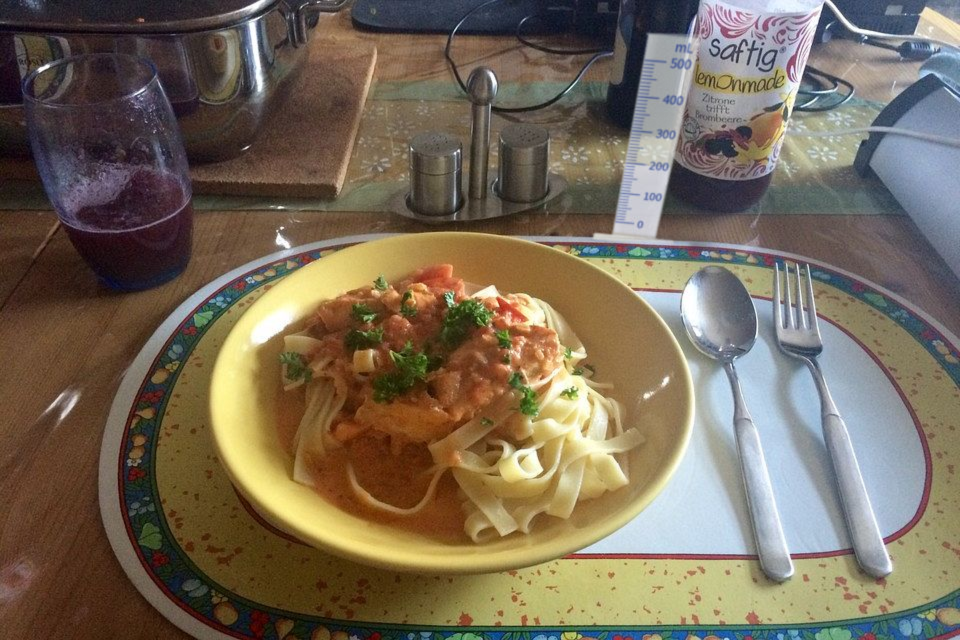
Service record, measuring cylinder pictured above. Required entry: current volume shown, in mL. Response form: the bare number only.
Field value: 200
